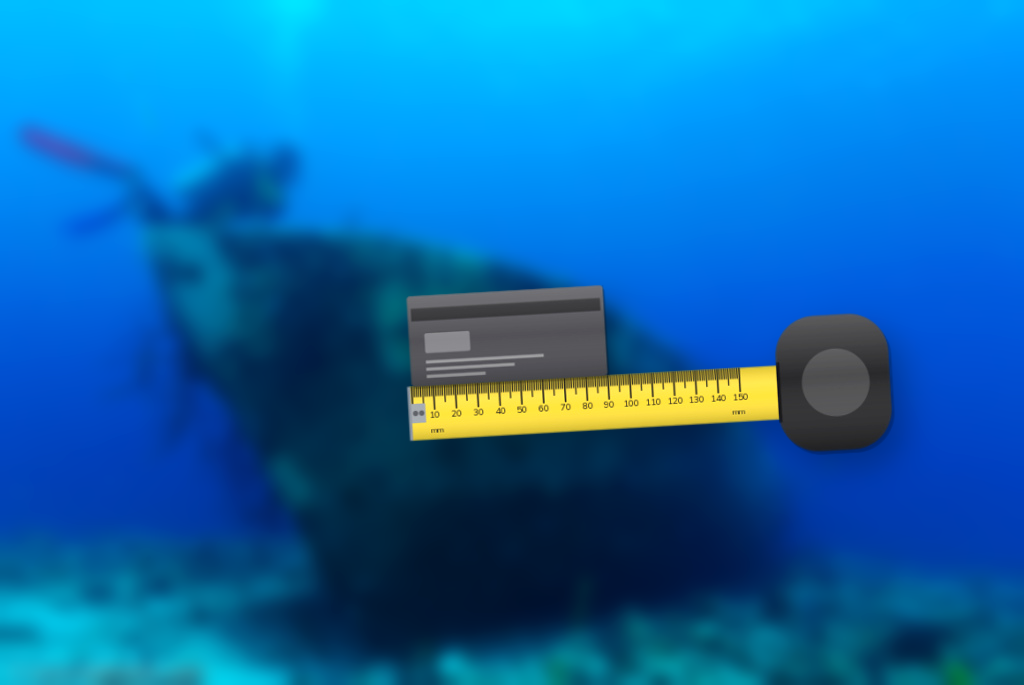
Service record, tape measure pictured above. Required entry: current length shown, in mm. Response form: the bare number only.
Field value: 90
